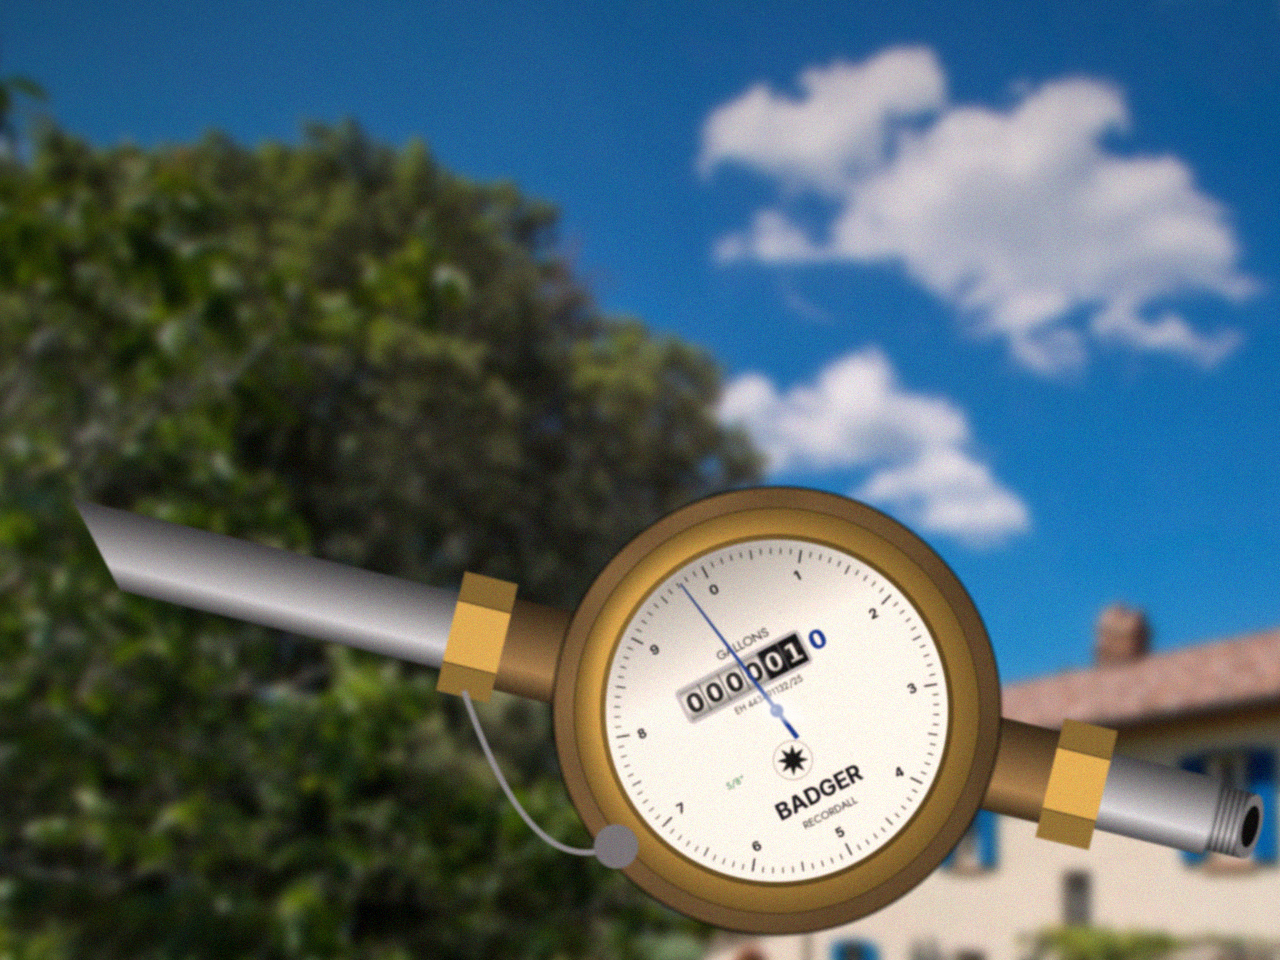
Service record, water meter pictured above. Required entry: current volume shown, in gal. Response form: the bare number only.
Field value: 9.7
